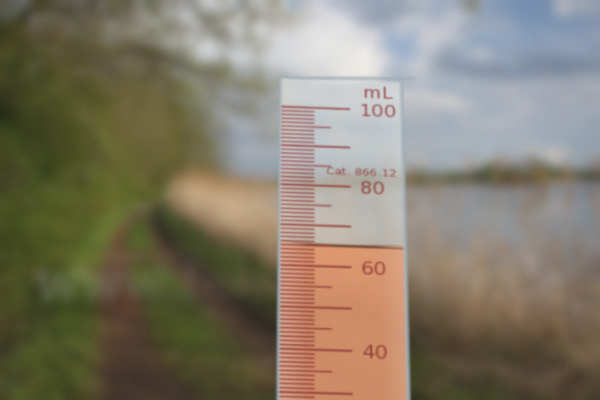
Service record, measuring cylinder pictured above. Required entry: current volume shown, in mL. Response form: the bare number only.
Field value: 65
